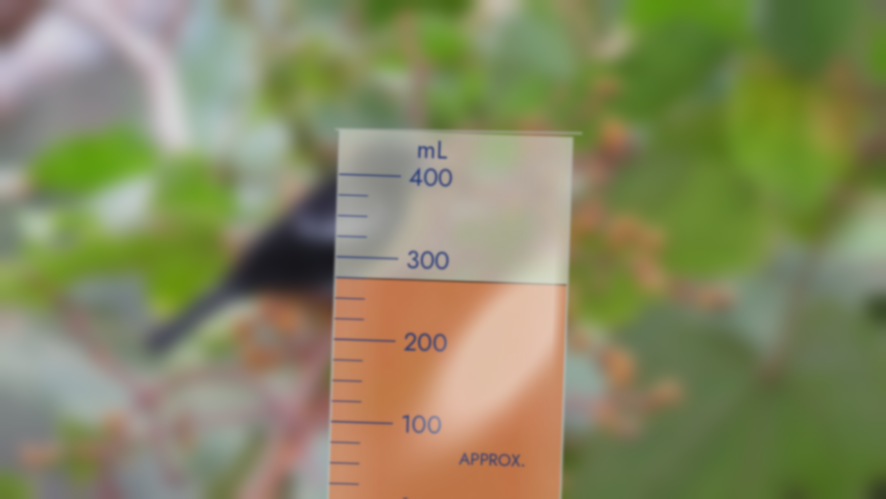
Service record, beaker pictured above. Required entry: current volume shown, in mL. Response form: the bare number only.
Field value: 275
